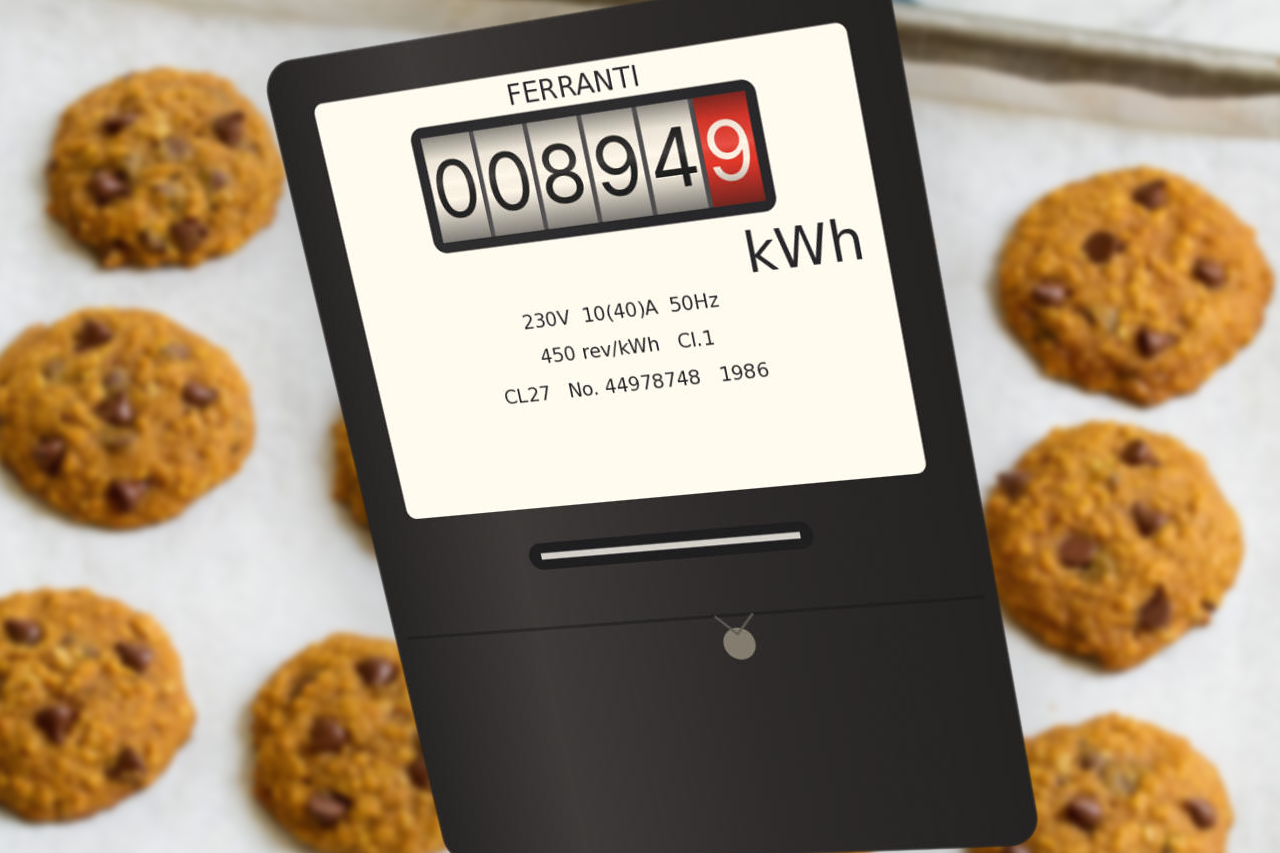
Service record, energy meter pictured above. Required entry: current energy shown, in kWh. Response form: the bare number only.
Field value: 894.9
